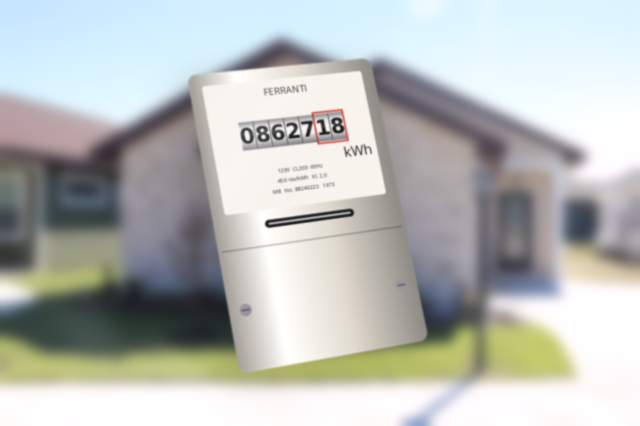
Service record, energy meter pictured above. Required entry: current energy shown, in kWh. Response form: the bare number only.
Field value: 8627.18
